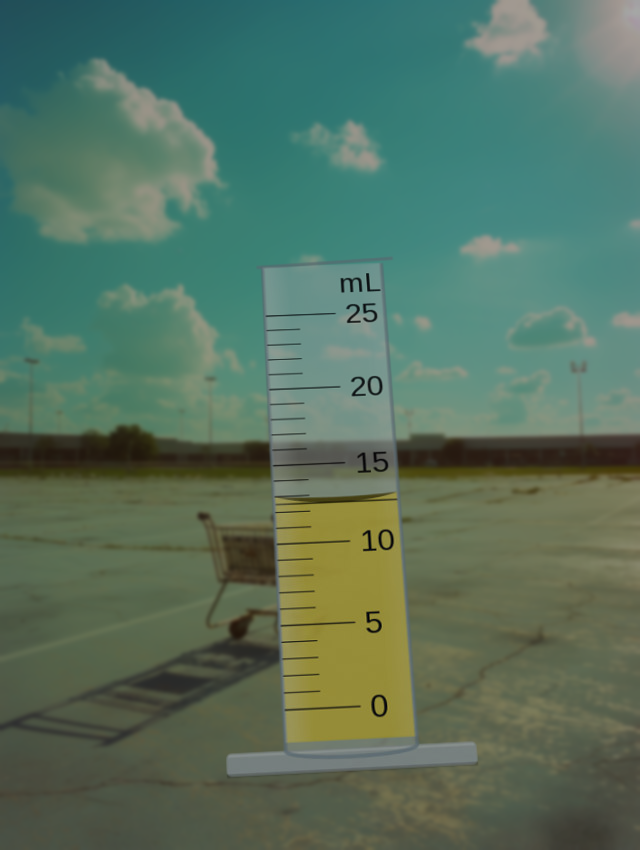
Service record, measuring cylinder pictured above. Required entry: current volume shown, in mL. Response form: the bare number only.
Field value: 12.5
